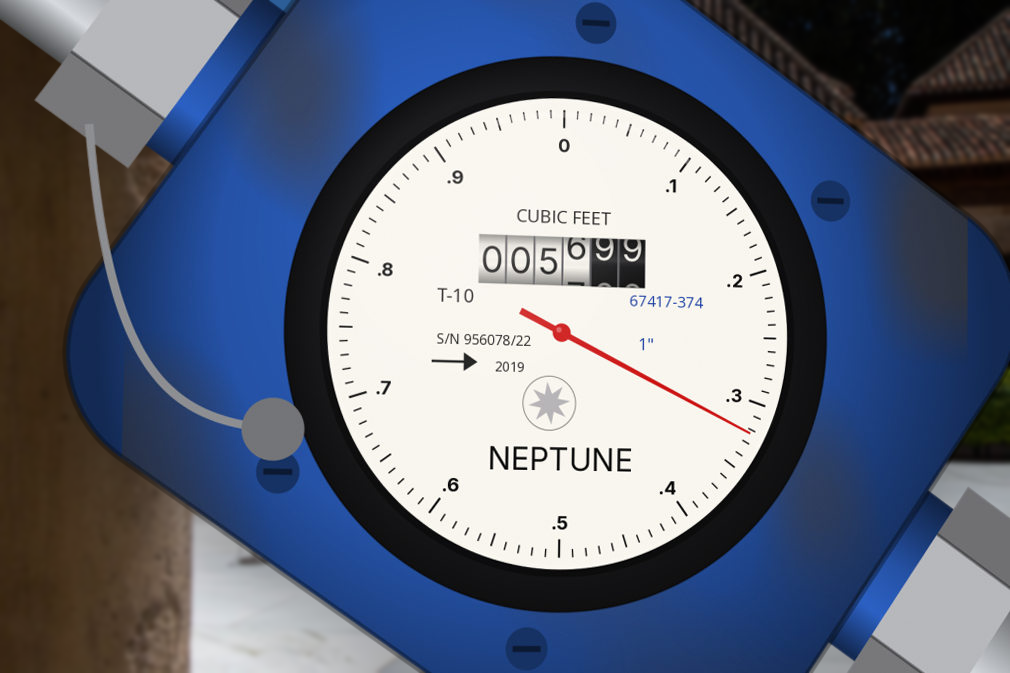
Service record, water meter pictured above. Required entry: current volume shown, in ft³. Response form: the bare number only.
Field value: 5699.32
